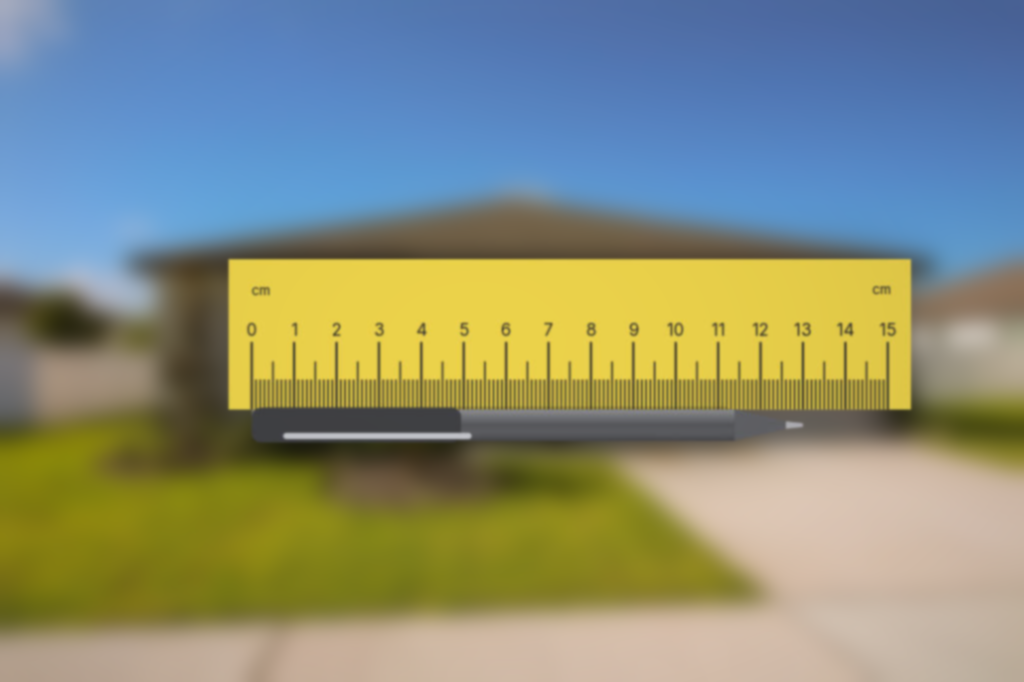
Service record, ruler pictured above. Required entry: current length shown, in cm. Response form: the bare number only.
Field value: 13
